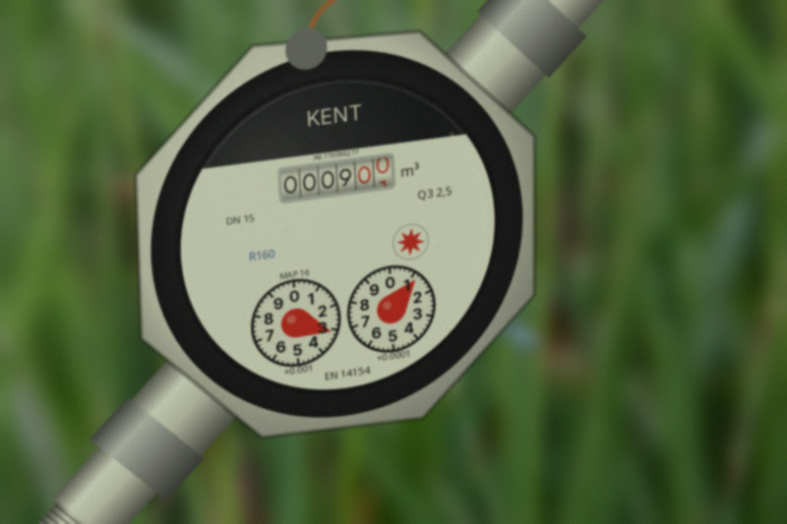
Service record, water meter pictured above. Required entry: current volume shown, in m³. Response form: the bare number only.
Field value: 9.0031
